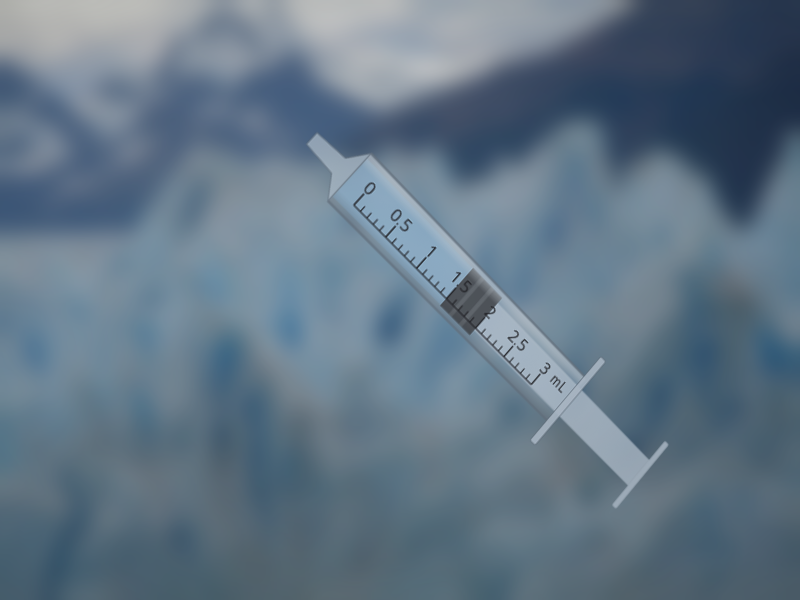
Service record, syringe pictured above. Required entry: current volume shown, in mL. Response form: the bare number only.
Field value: 1.5
